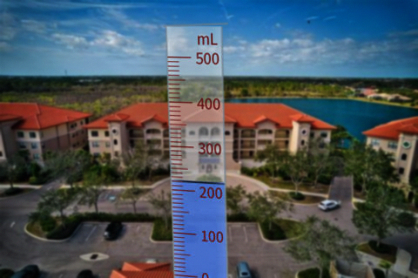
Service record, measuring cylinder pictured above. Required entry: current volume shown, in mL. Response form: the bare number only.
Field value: 220
